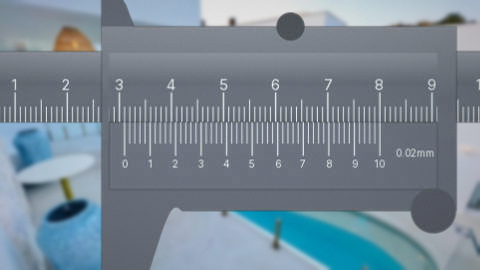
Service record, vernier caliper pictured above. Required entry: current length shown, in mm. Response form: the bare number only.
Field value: 31.0
